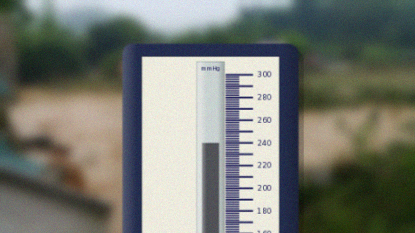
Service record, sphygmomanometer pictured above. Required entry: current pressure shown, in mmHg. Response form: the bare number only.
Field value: 240
